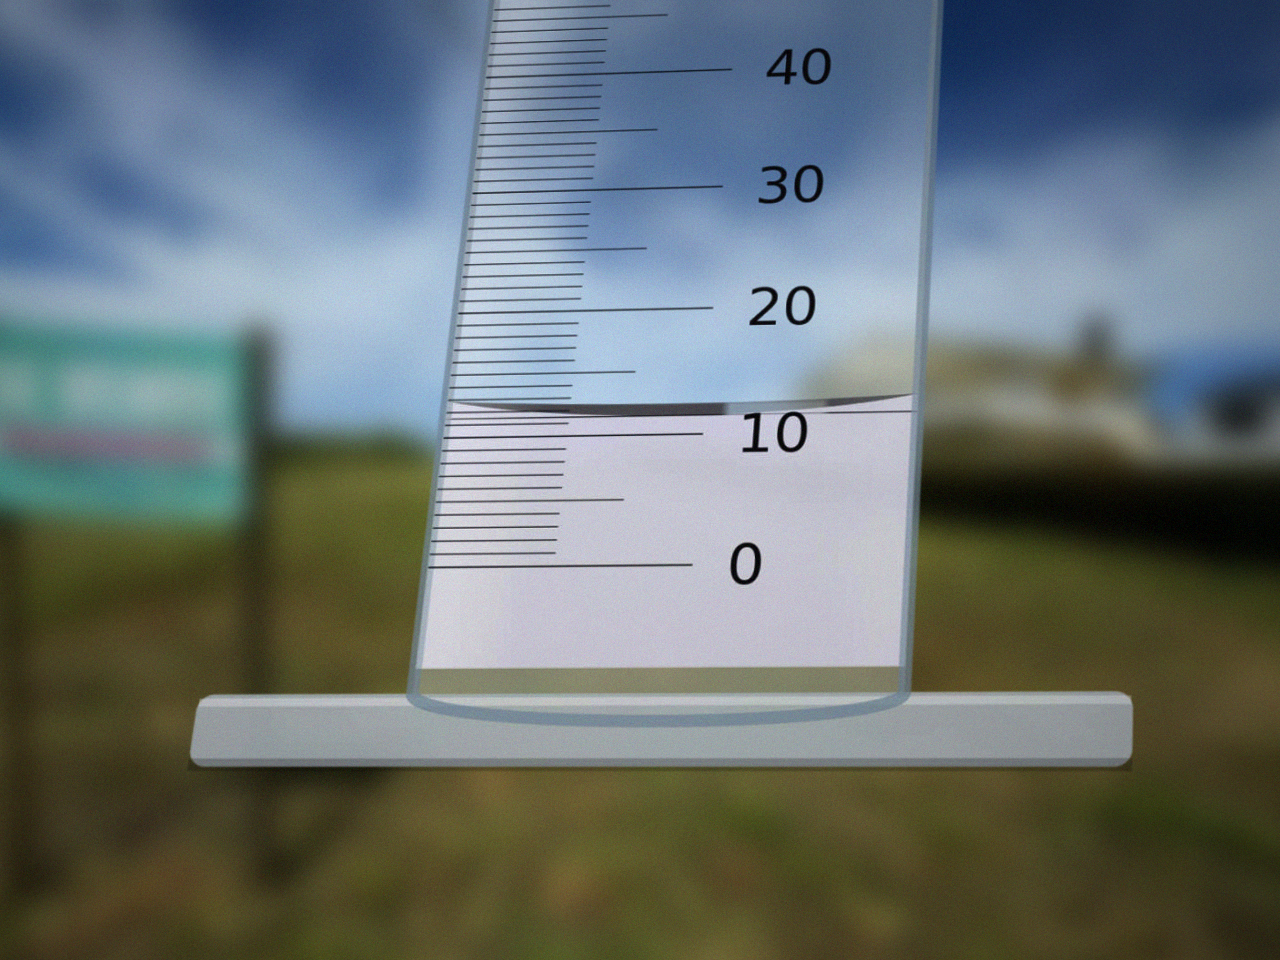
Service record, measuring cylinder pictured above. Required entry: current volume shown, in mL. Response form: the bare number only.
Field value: 11.5
